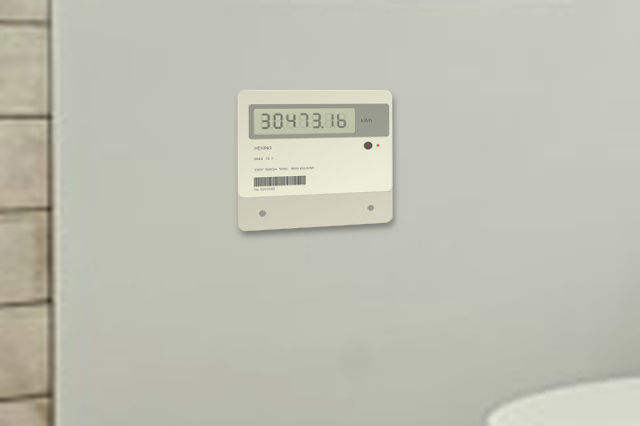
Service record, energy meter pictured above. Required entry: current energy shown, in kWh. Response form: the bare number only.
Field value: 30473.16
